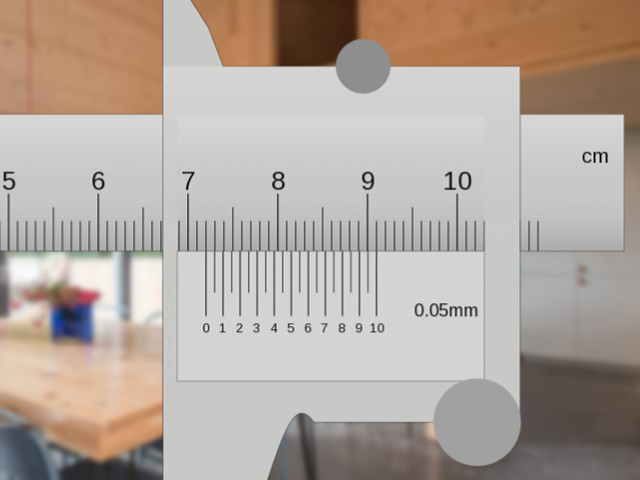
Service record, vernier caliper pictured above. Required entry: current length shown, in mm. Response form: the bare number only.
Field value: 72.0
